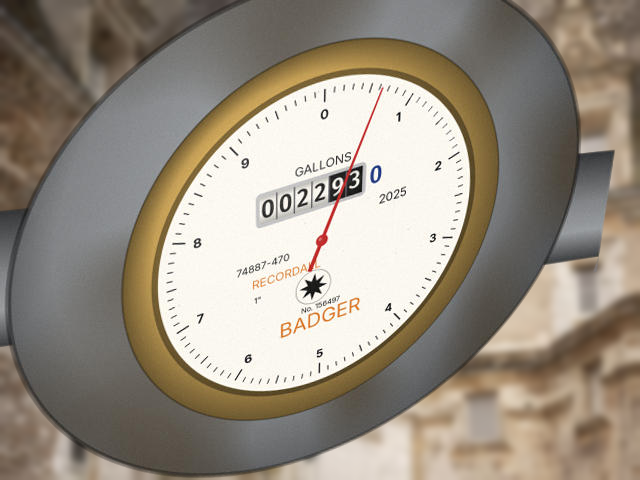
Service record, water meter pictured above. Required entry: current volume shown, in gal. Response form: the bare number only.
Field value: 22930.6
